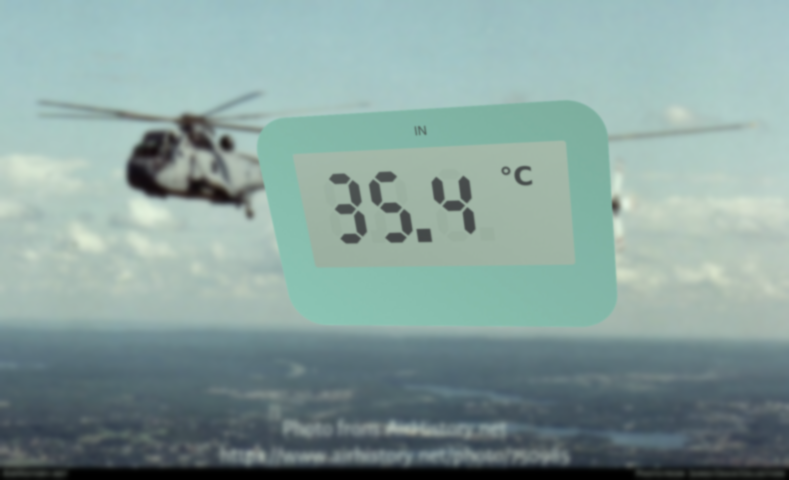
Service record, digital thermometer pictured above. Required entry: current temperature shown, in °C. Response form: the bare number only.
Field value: 35.4
